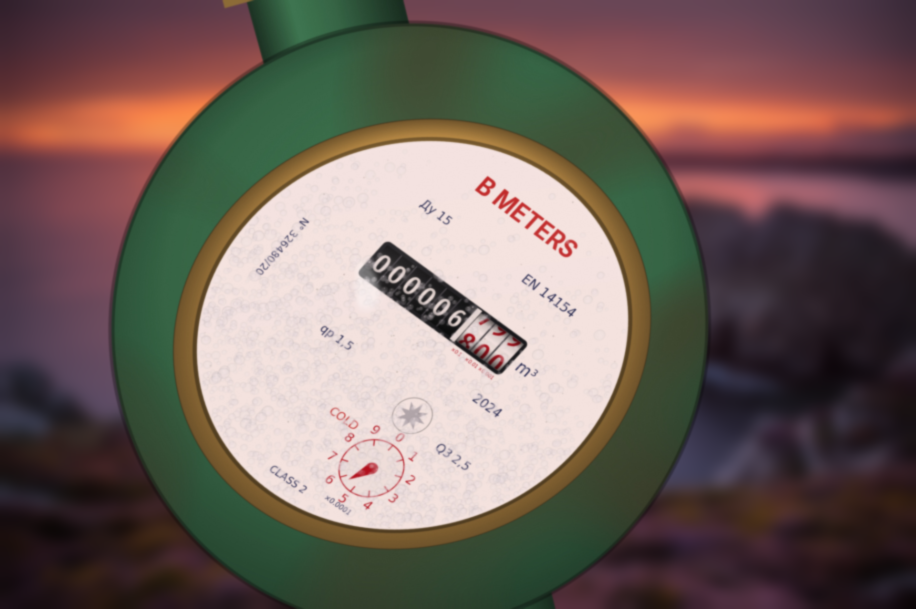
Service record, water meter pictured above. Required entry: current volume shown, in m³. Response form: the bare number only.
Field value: 6.7995
